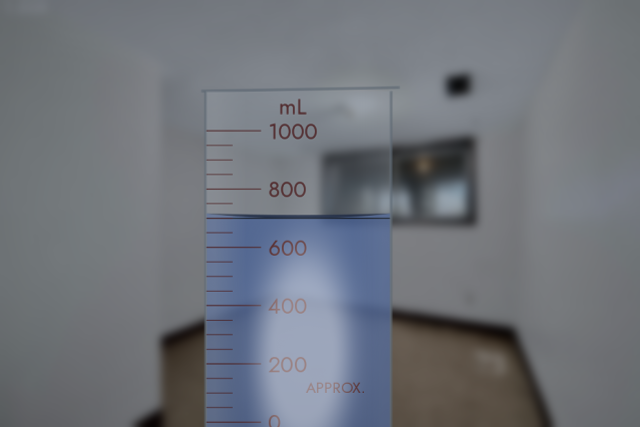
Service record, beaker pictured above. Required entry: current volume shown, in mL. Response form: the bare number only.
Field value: 700
